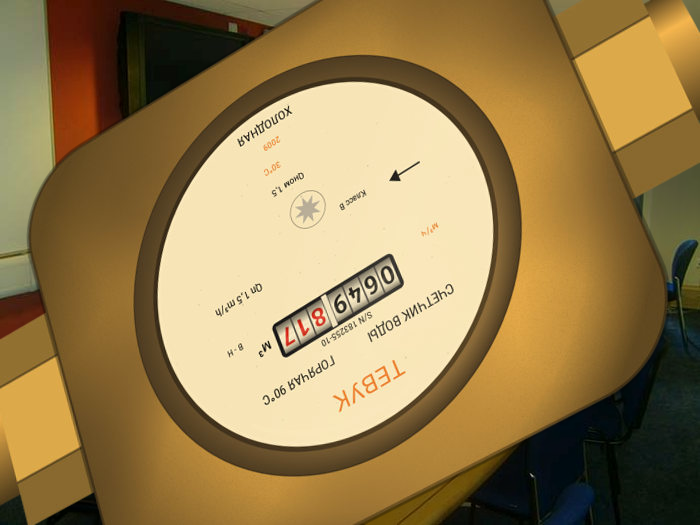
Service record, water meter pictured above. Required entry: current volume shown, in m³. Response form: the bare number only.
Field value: 649.817
